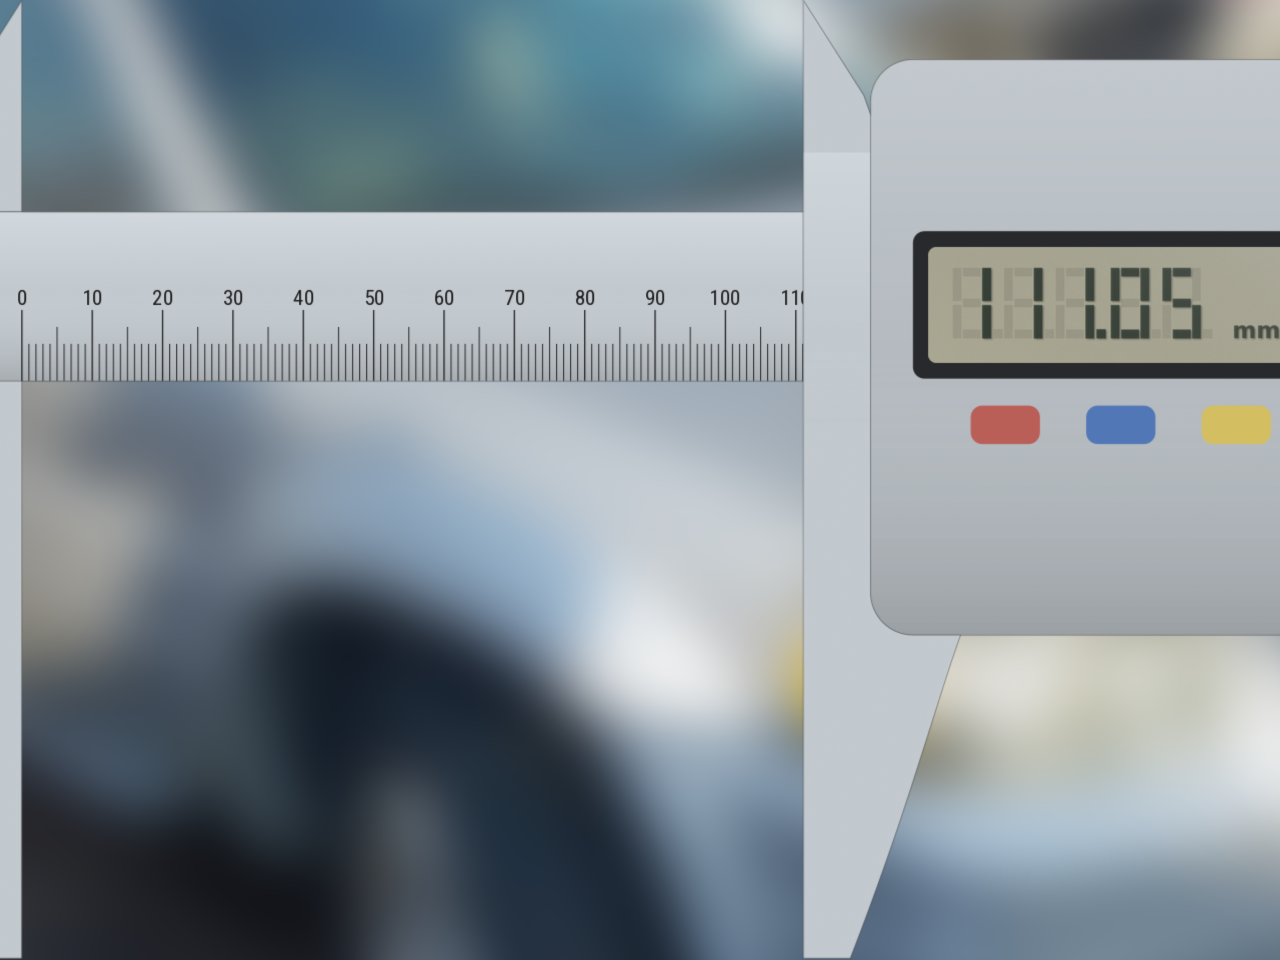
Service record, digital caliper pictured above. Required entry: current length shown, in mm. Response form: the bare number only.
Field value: 111.05
